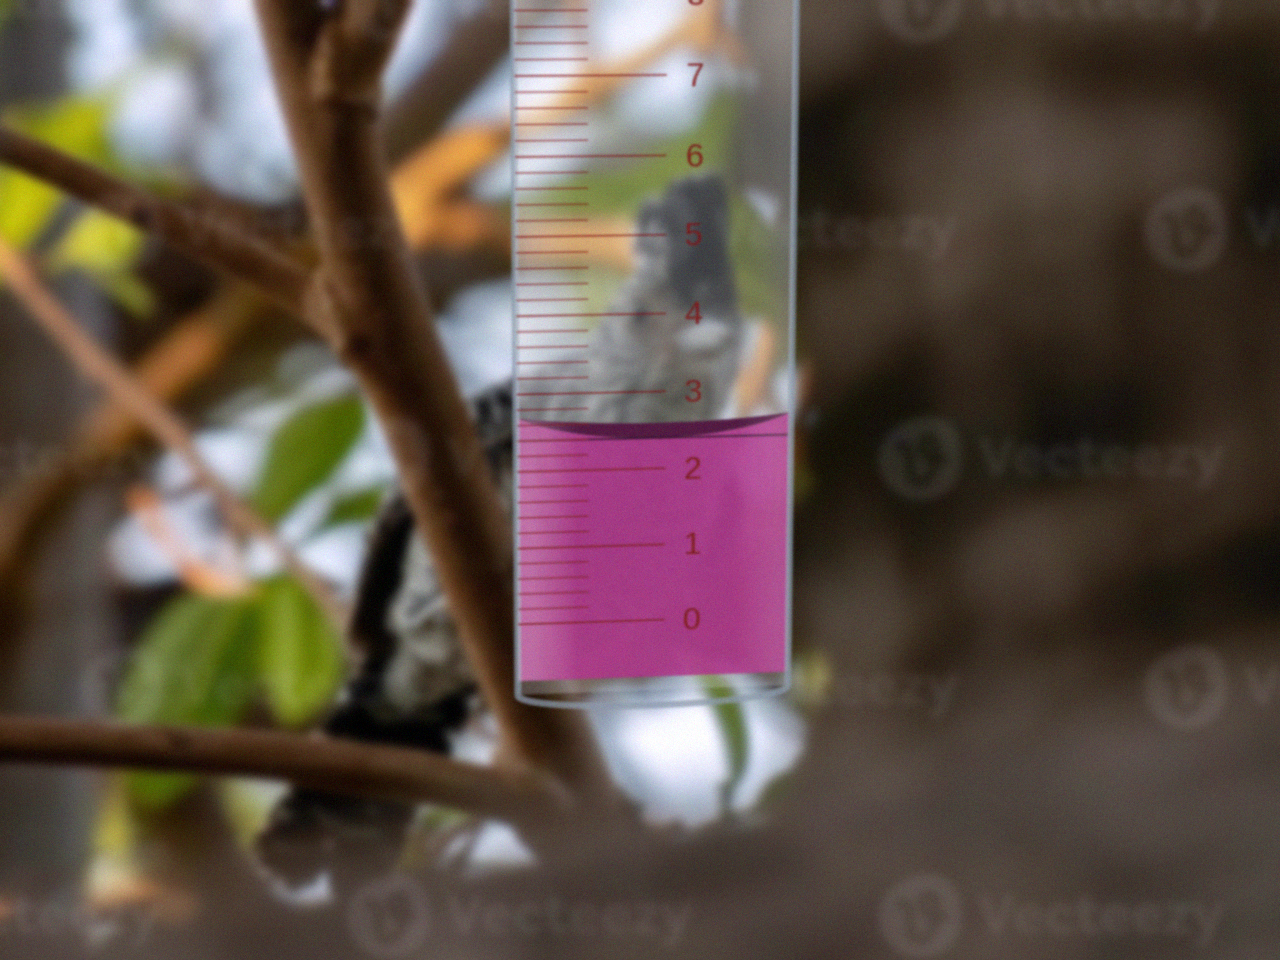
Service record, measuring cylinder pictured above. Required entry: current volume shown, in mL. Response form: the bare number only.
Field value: 2.4
